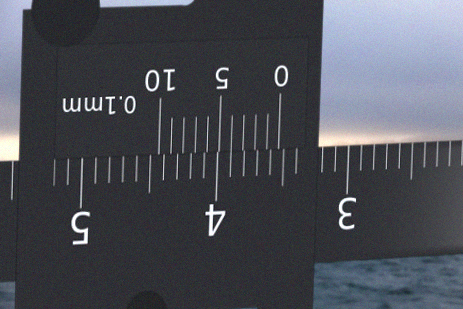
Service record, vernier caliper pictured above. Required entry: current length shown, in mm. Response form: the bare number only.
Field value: 35.4
